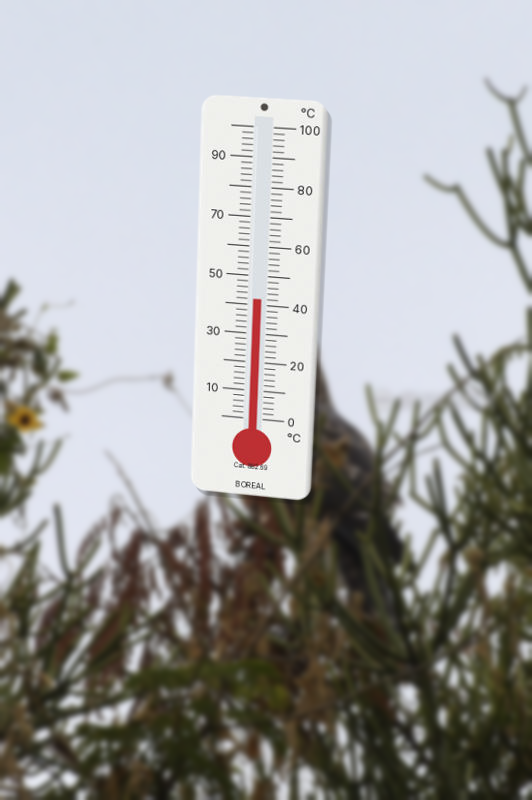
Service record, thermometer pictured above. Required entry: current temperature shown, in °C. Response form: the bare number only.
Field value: 42
